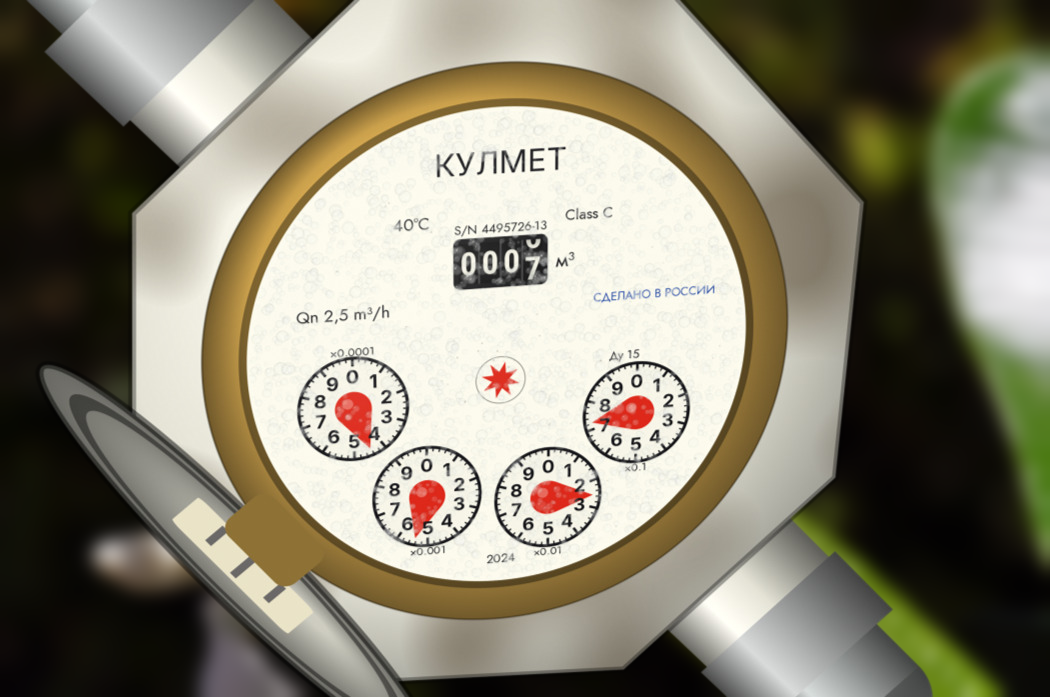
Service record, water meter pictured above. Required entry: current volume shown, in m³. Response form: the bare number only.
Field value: 6.7254
